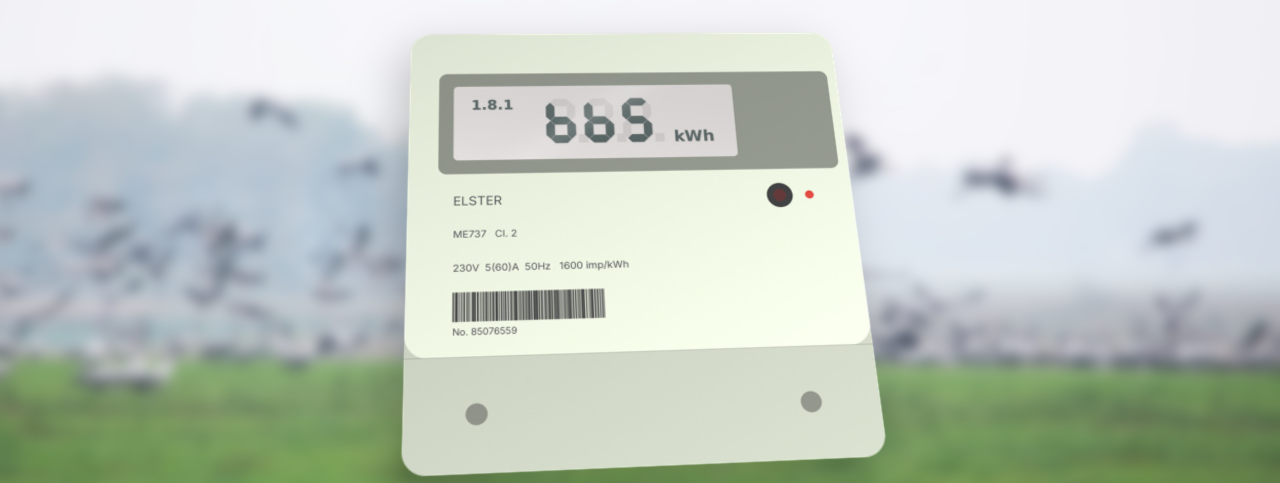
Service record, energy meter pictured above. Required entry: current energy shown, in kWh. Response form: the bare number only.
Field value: 665
